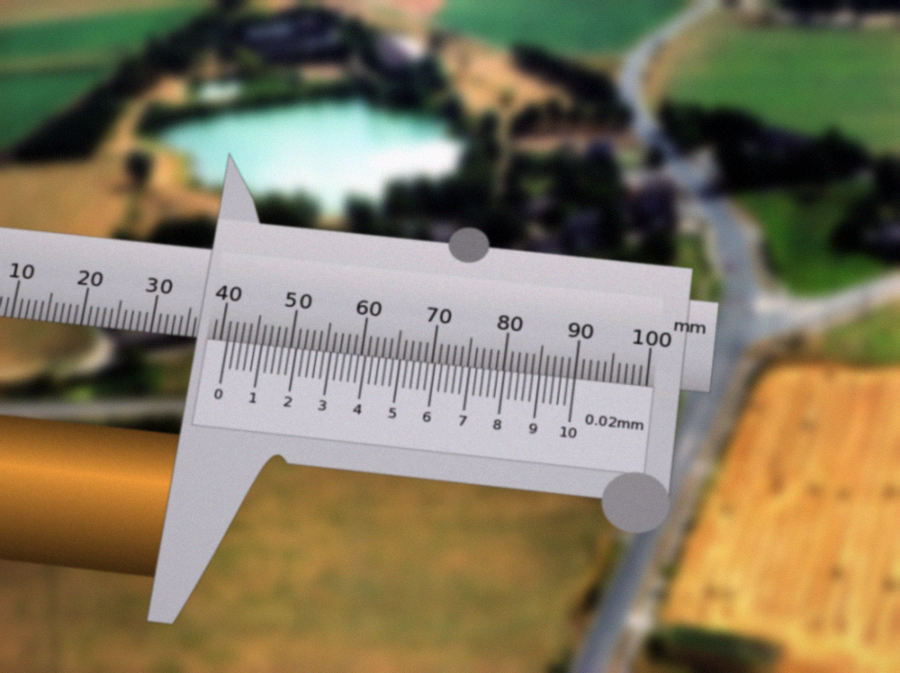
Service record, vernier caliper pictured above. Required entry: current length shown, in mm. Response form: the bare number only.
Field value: 41.0
